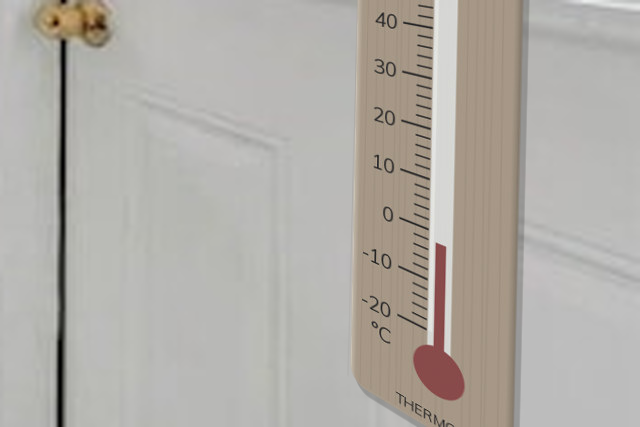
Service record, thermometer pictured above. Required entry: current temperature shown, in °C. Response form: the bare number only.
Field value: -2
